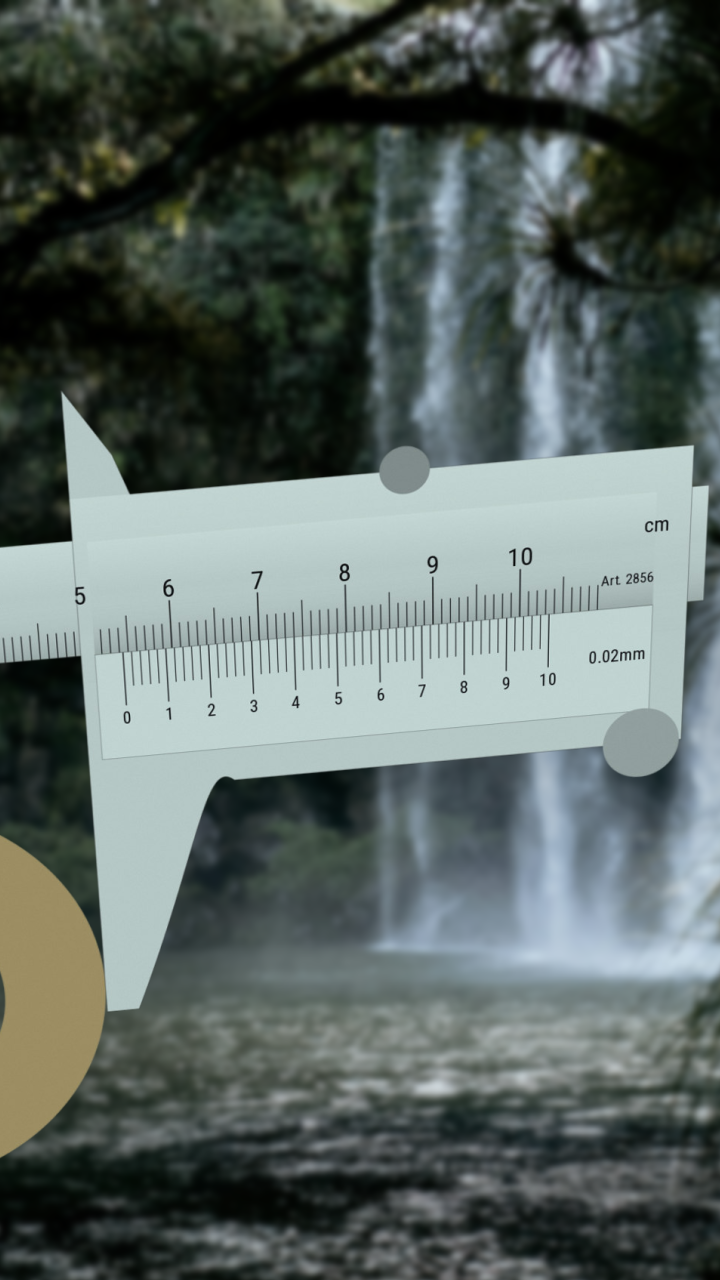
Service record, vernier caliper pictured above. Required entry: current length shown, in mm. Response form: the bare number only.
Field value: 54.4
